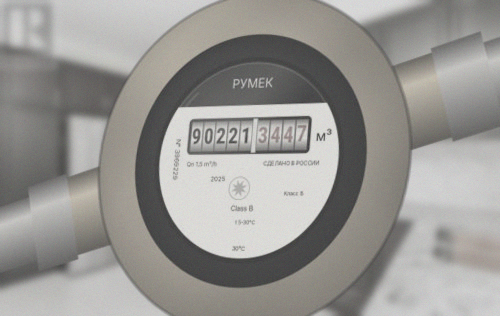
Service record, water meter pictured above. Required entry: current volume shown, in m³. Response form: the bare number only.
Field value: 90221.3447
